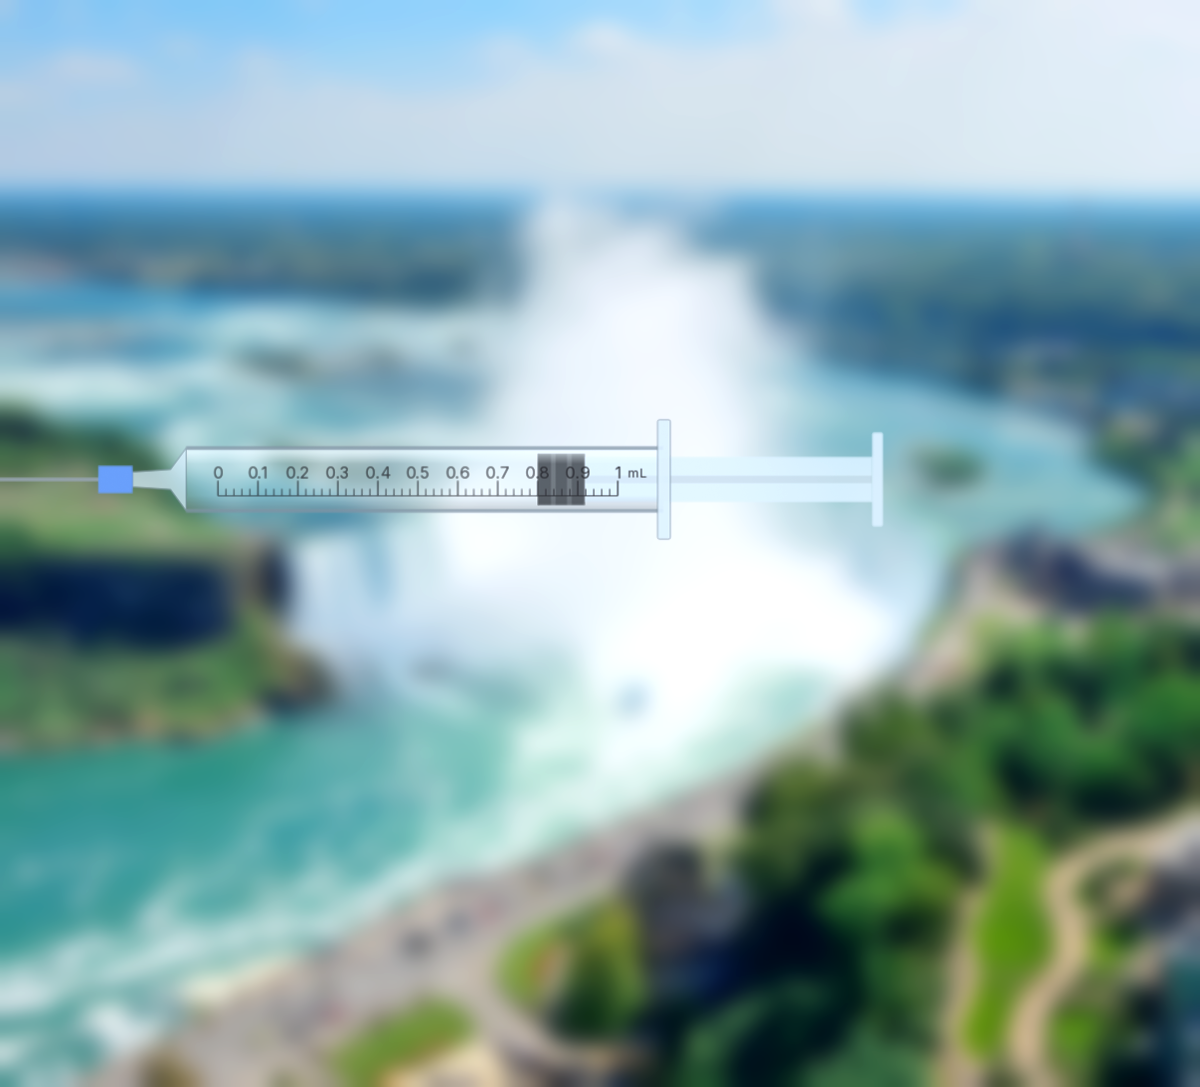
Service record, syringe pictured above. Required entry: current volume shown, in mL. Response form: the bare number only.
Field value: 0.8
